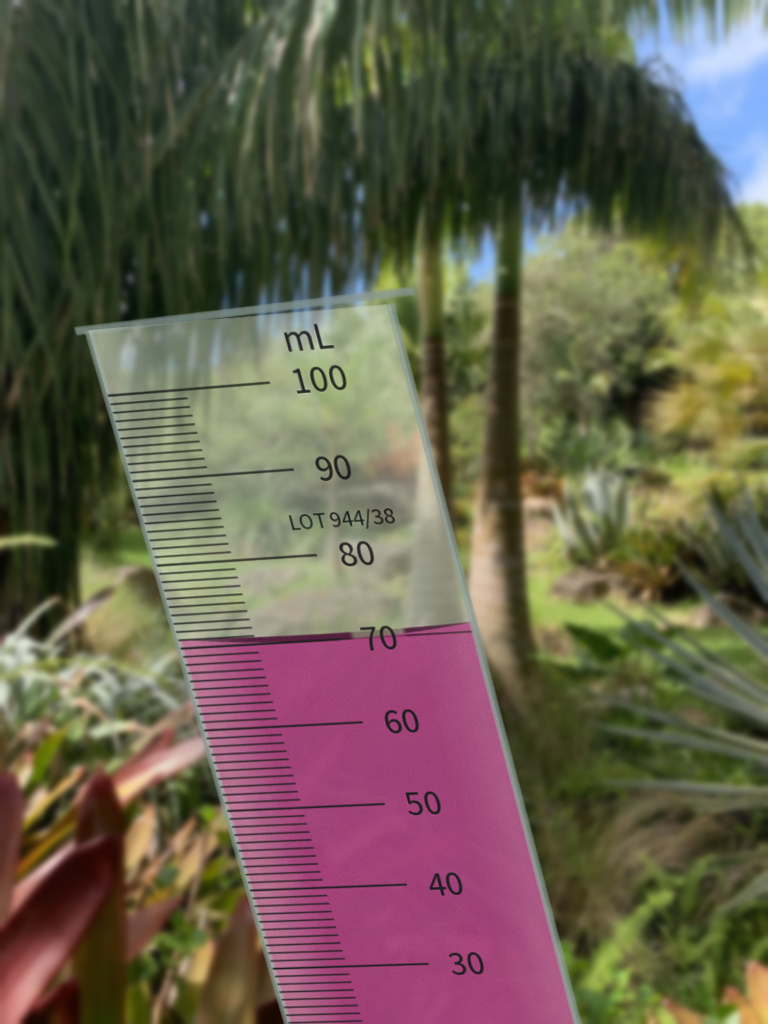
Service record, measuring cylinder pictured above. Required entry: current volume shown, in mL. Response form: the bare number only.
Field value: 70
